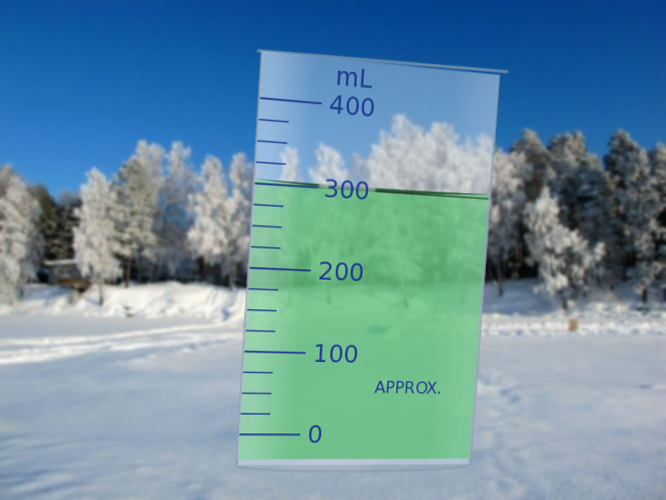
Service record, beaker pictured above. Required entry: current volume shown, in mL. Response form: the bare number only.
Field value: 300
